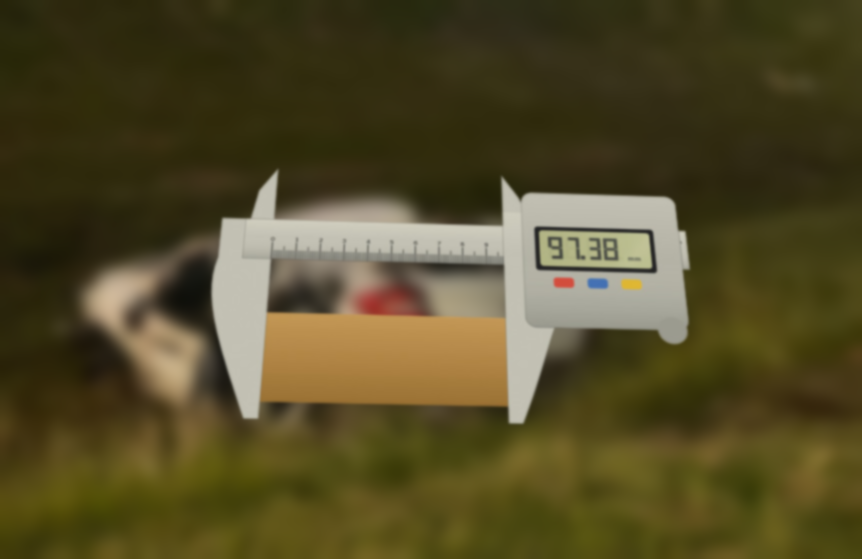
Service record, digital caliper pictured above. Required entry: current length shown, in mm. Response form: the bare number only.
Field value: 97.38
